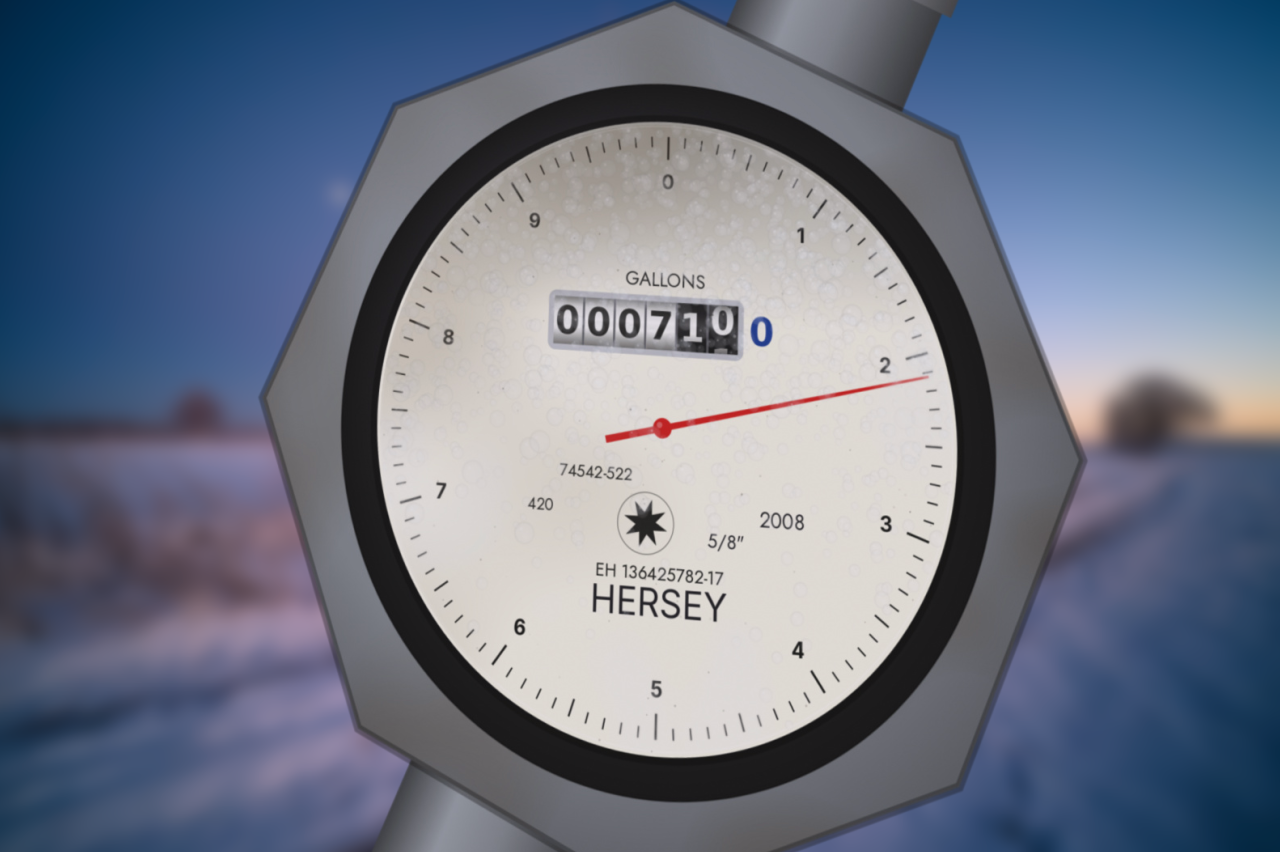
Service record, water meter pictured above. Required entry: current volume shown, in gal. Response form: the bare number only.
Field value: 7102.1
